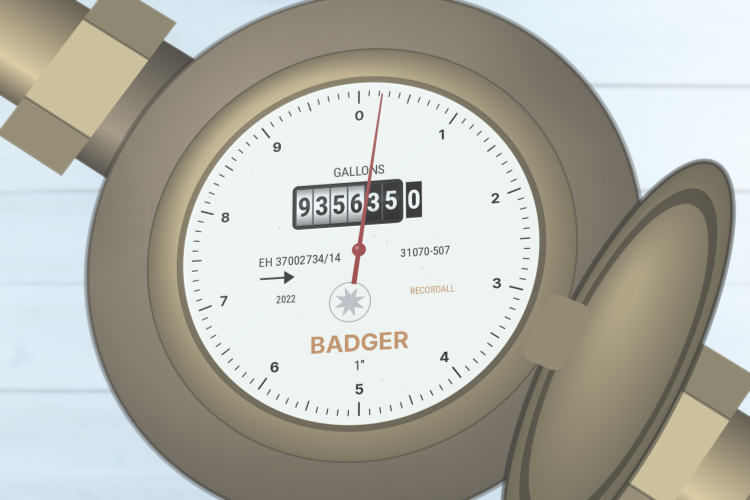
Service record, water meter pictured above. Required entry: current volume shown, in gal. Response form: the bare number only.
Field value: 9356350.2
